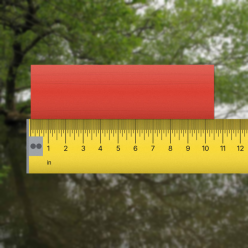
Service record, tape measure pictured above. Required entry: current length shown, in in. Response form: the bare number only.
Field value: 10.5
